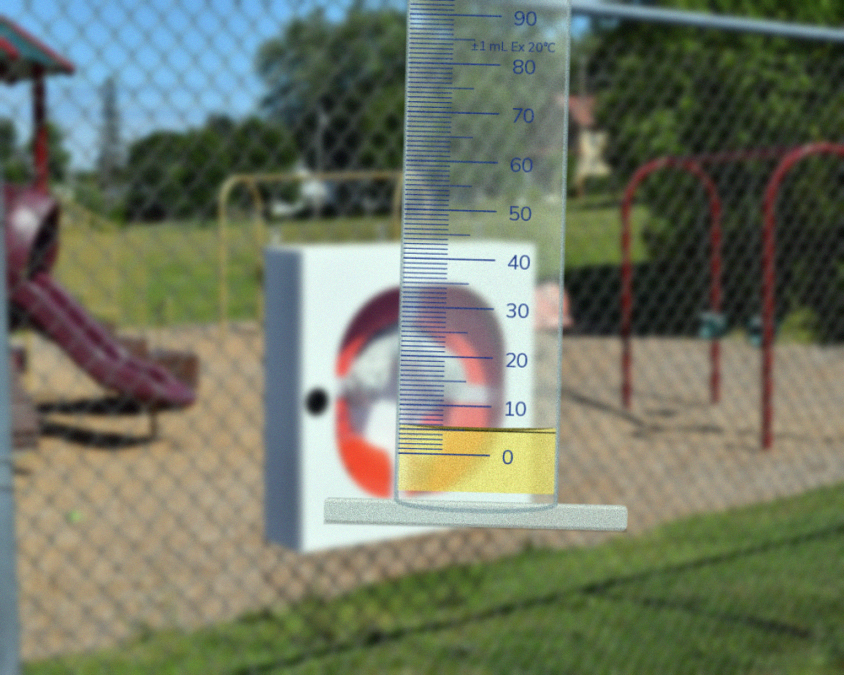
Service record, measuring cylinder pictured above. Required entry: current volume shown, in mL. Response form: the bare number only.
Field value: 5
